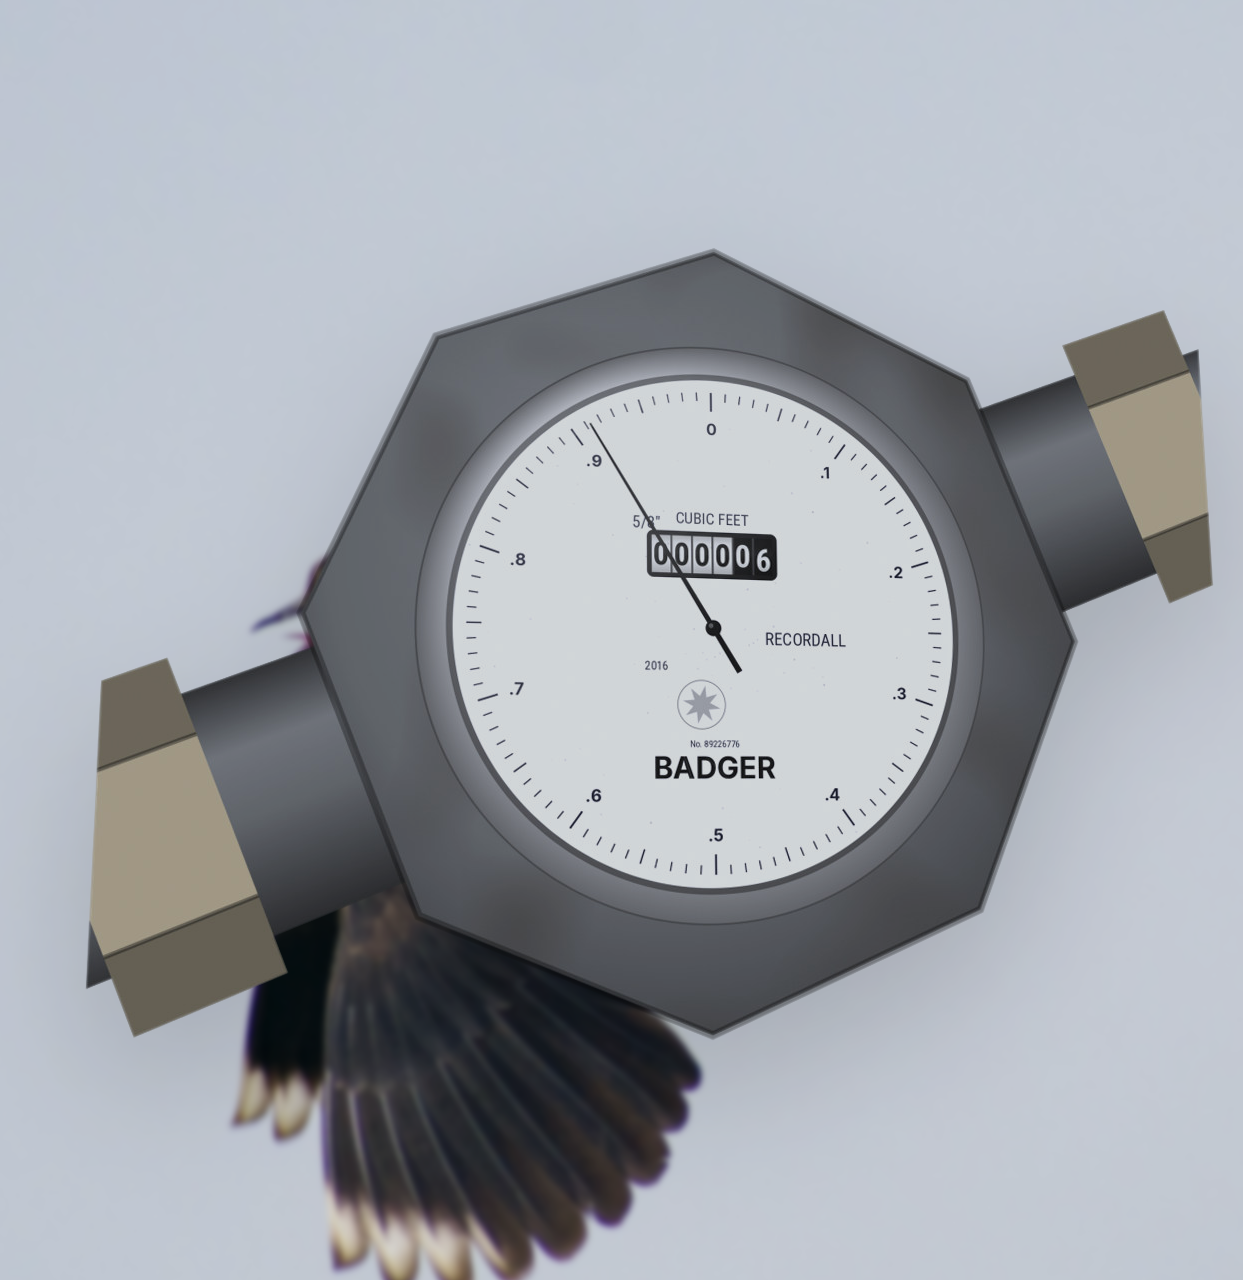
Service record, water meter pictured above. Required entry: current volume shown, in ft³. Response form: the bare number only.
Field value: 5.91
